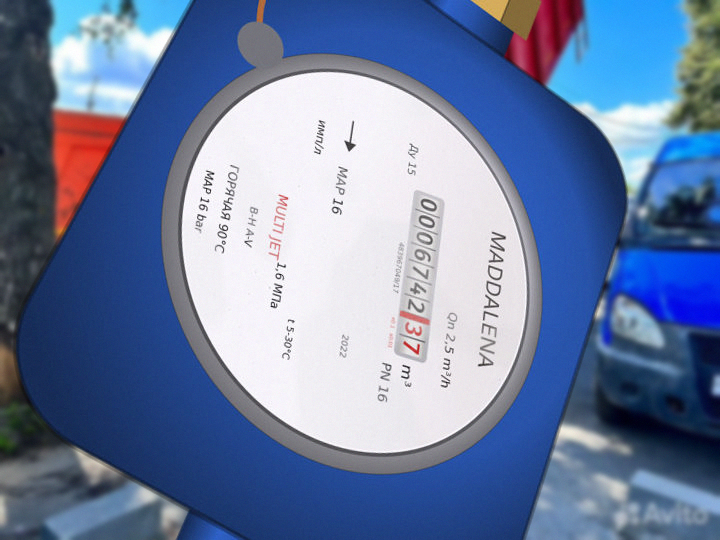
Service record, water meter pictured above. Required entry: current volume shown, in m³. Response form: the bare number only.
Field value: 6742.37
